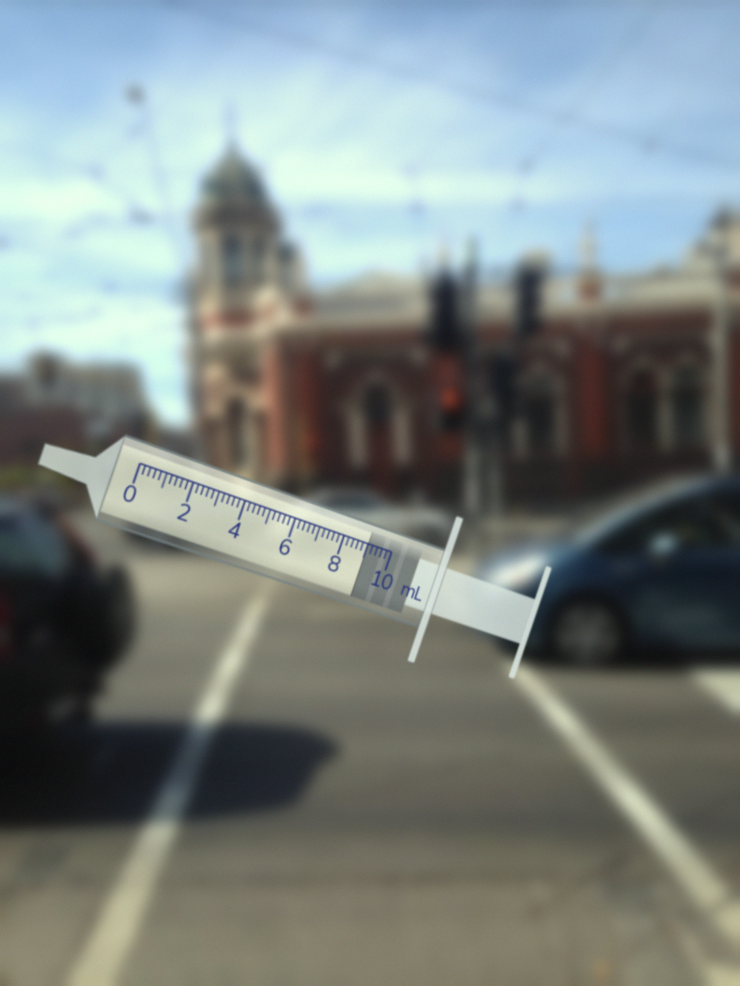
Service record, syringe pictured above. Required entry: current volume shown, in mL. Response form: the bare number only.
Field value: 9
